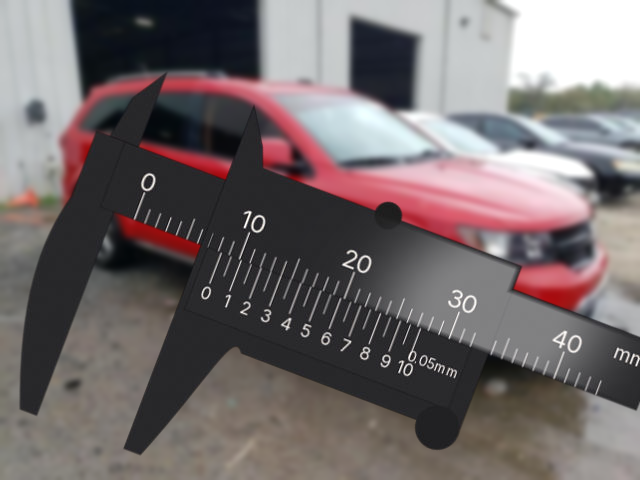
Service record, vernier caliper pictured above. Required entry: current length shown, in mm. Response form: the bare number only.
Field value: 8.3
